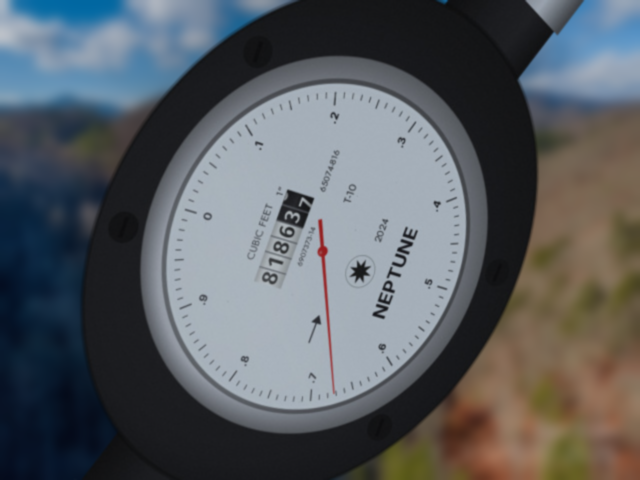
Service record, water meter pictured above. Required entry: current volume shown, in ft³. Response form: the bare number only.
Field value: 818636.67
